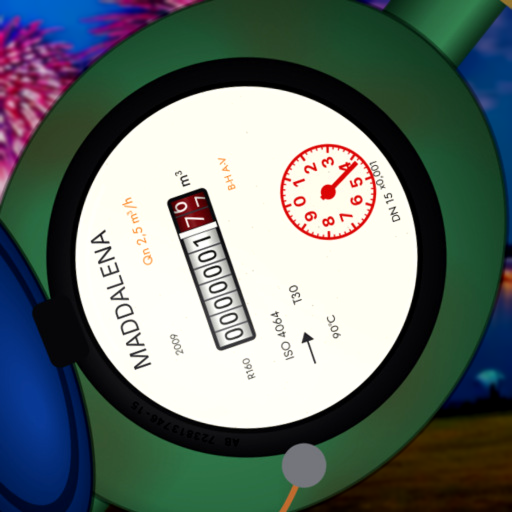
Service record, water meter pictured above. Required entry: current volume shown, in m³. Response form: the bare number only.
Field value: 1.764
